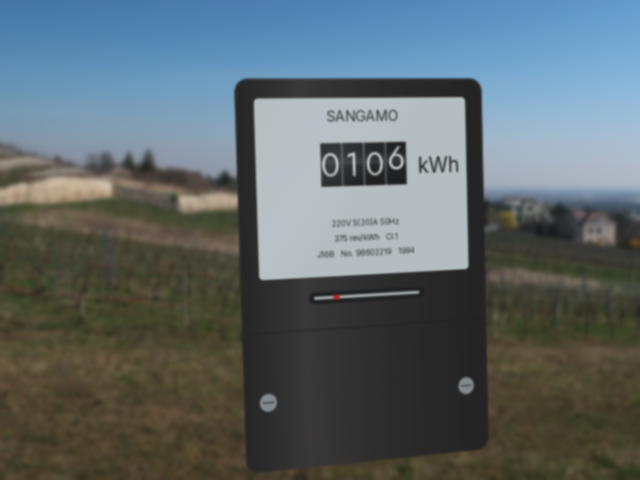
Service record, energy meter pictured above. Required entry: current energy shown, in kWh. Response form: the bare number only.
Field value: 106
